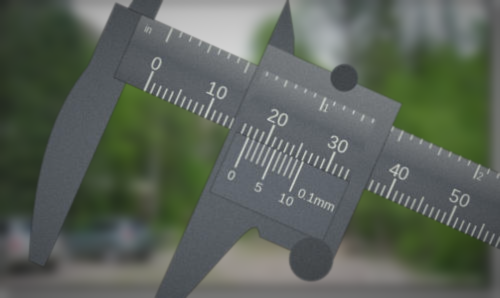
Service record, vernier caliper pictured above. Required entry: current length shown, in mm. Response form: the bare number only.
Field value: 17.2
